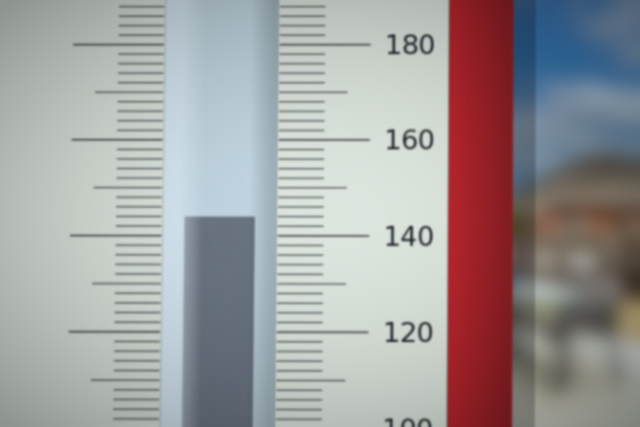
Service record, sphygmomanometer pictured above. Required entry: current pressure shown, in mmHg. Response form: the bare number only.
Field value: 144
